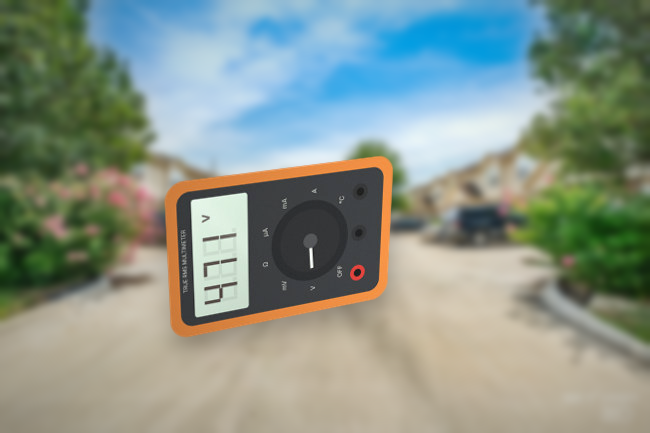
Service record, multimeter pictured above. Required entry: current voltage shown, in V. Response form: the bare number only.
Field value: 471
